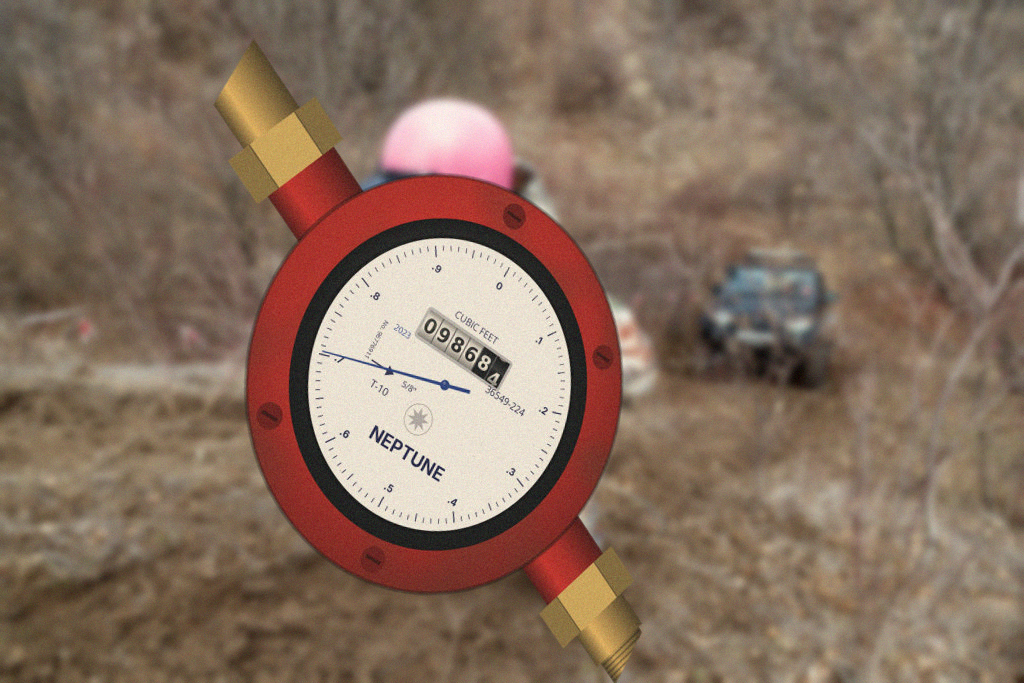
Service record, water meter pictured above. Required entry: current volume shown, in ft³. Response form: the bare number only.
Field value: 98683.70
